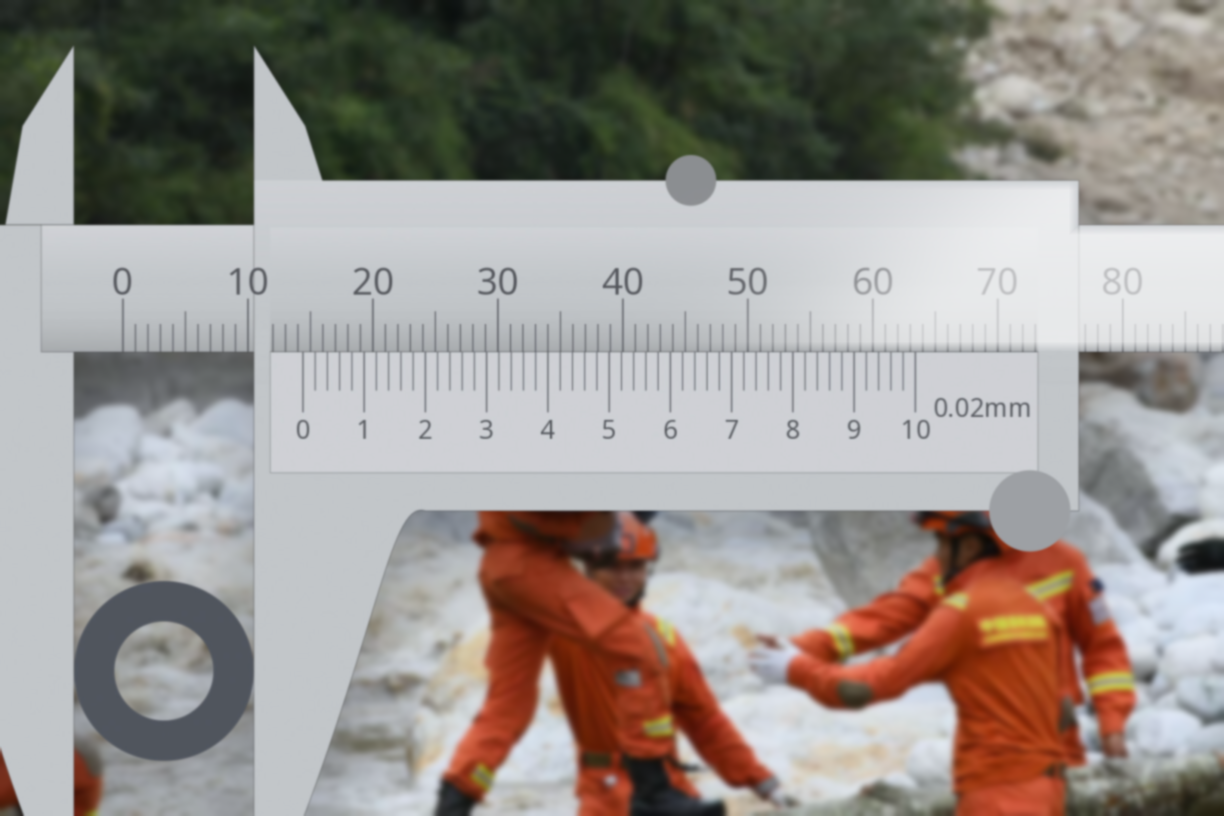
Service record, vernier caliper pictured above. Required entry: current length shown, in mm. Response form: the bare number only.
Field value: 14.4
